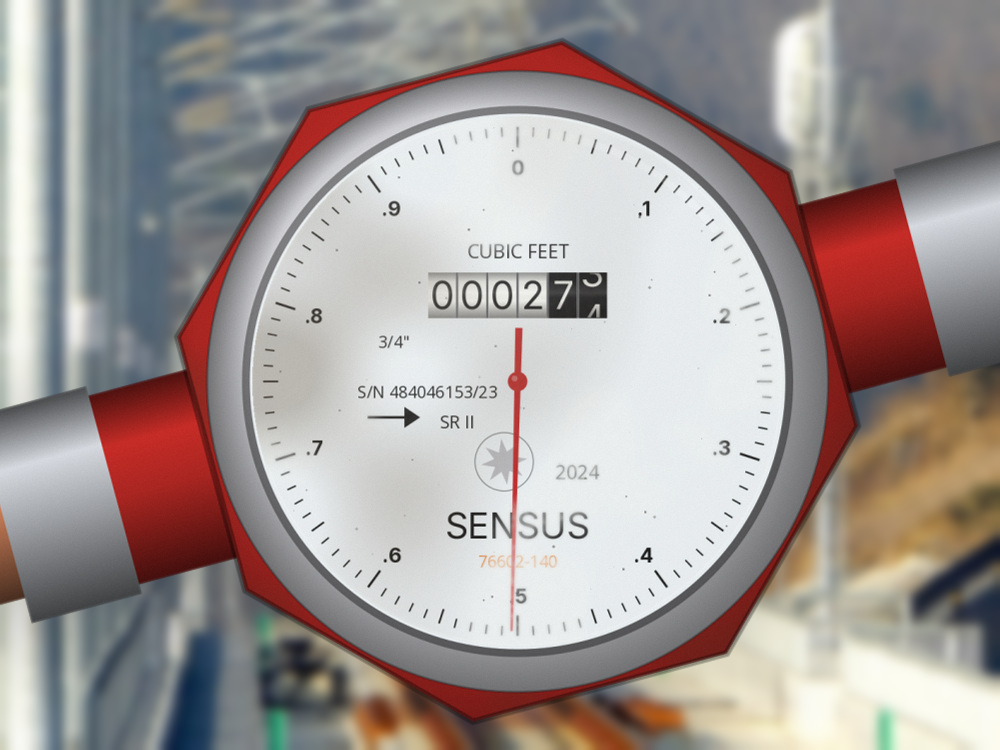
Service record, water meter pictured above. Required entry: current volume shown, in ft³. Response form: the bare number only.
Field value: 273.50
